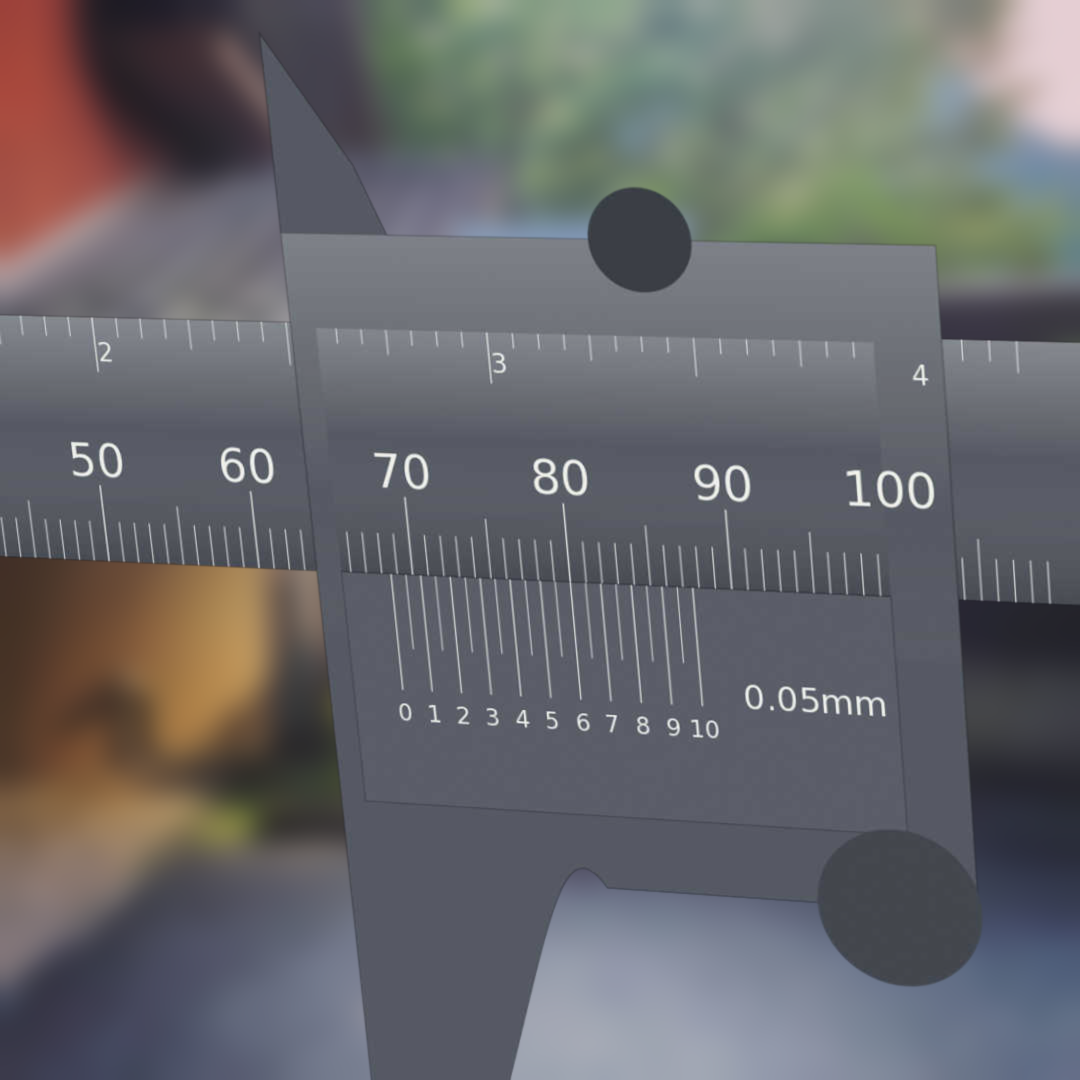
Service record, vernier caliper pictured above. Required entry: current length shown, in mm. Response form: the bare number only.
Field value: 68.6
